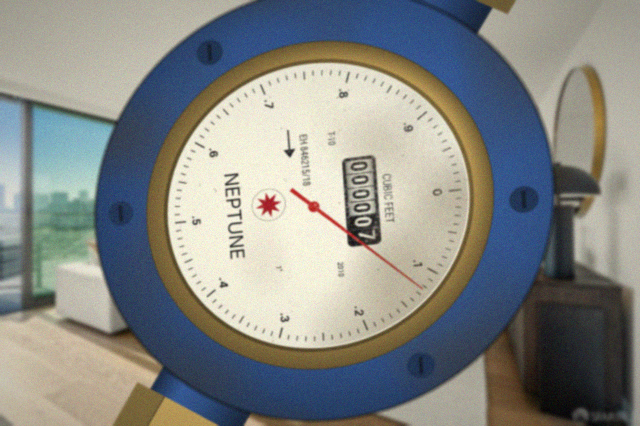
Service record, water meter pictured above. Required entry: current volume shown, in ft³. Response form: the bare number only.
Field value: 7.12
